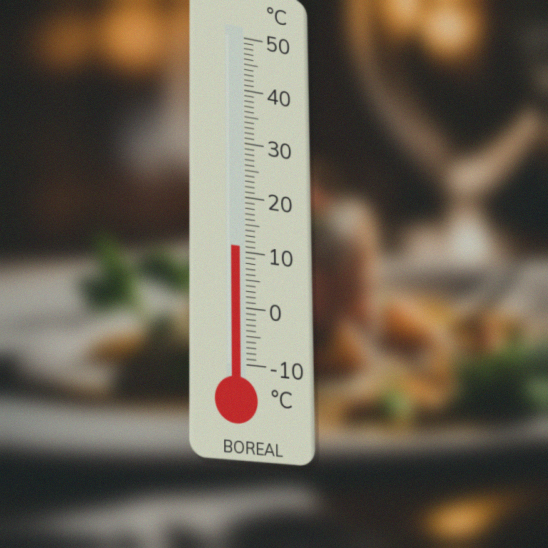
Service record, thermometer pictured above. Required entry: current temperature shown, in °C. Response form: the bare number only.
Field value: 11
